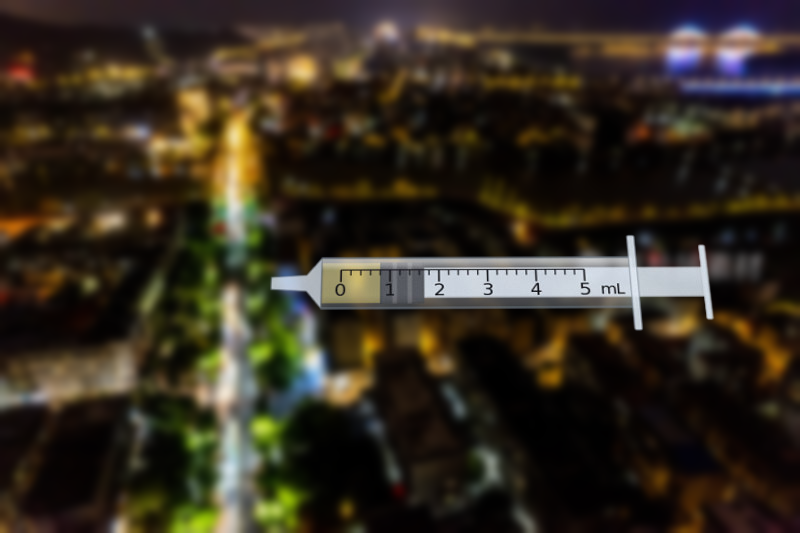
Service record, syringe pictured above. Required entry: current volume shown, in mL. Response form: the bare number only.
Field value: 0.8
